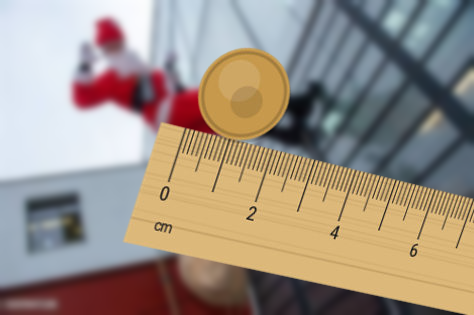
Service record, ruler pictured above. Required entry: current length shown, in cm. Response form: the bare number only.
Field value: 2
